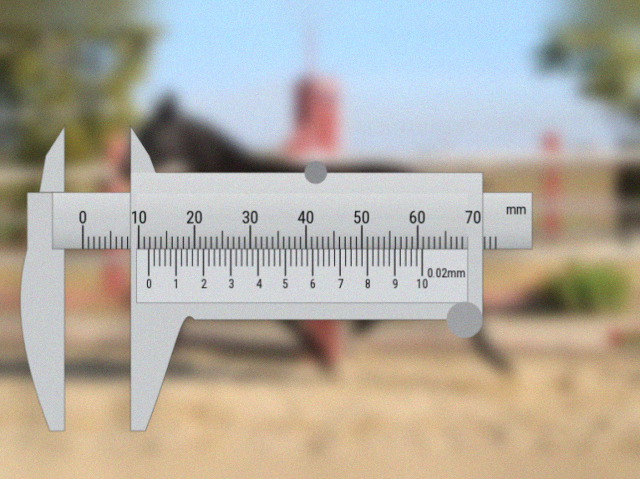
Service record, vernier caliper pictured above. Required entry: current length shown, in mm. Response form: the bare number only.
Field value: 11.8
